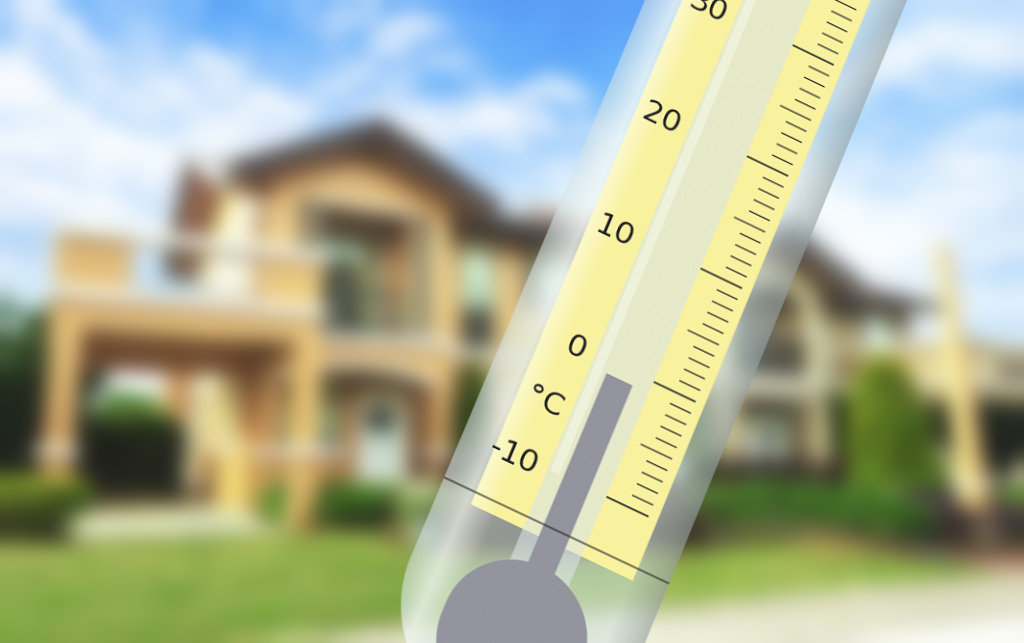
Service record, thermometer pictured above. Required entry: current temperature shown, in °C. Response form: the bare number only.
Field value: -1
